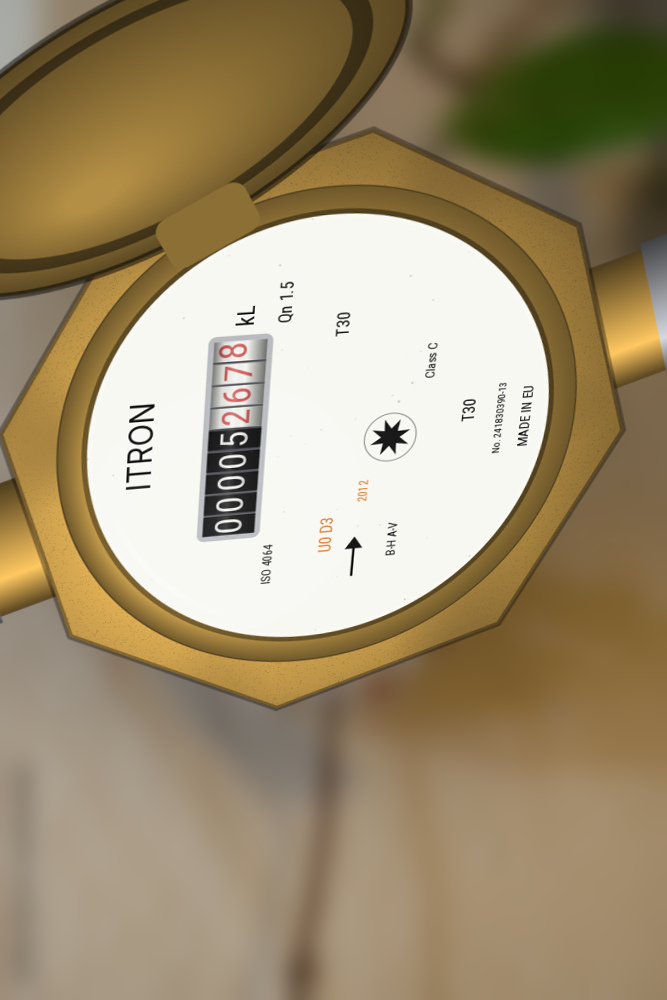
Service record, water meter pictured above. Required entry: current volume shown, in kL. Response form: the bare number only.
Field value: 5.2678
